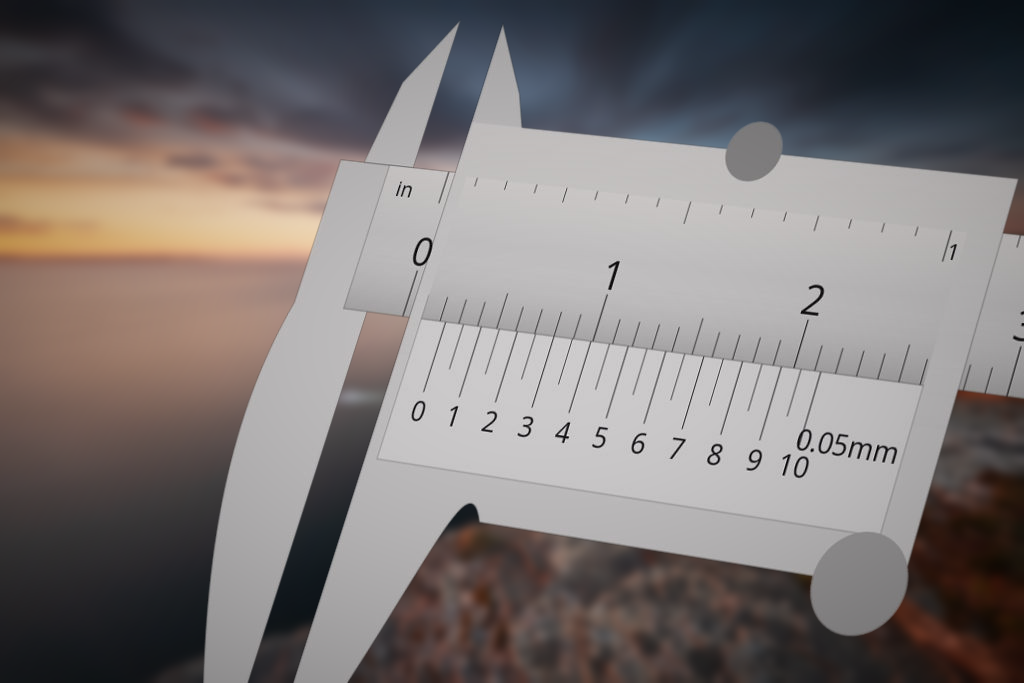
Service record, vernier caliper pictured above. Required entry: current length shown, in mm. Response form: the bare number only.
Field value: 2.3
